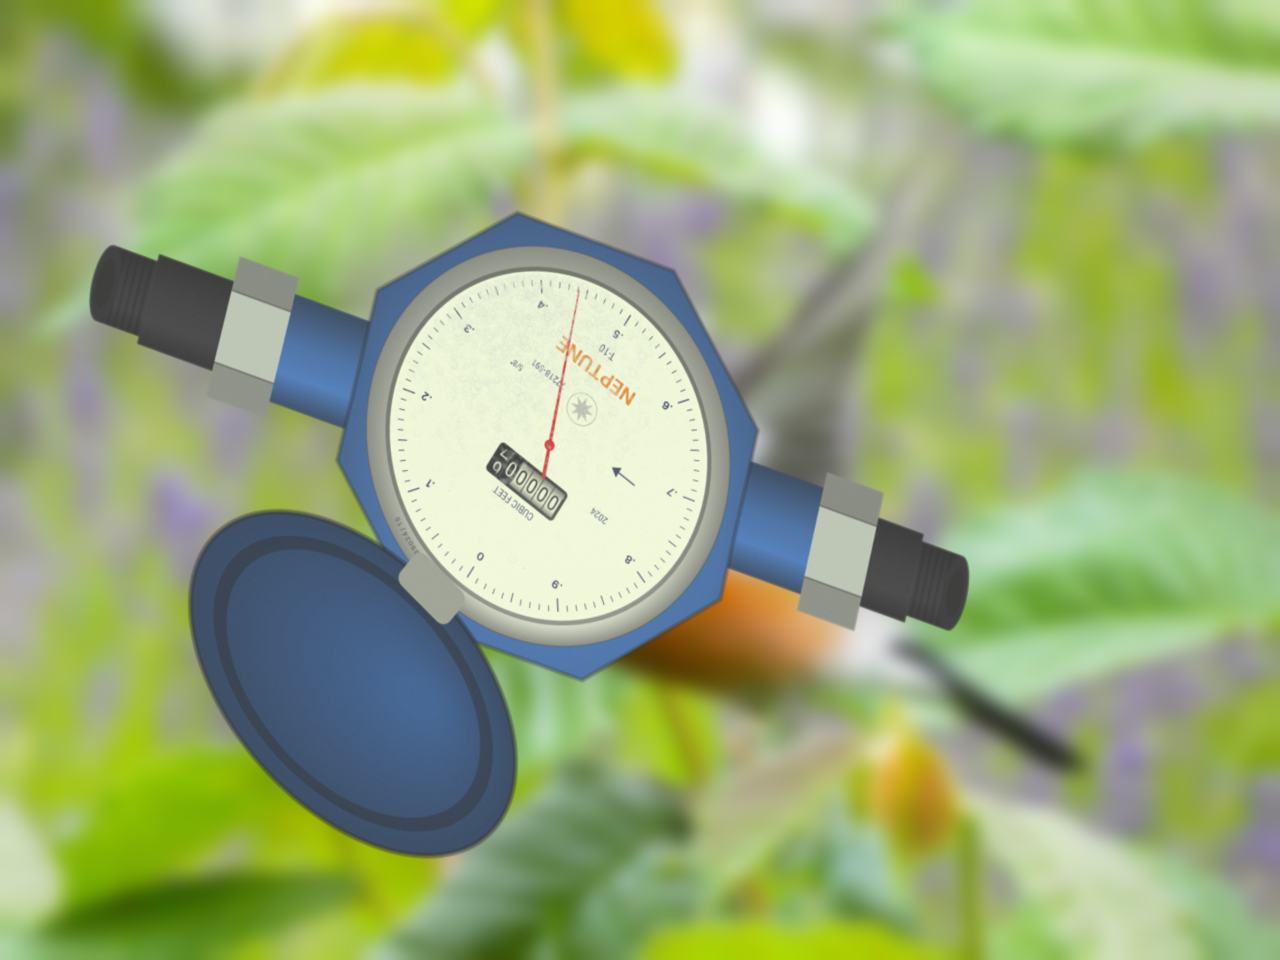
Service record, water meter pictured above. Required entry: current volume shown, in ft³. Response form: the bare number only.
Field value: 6.44
